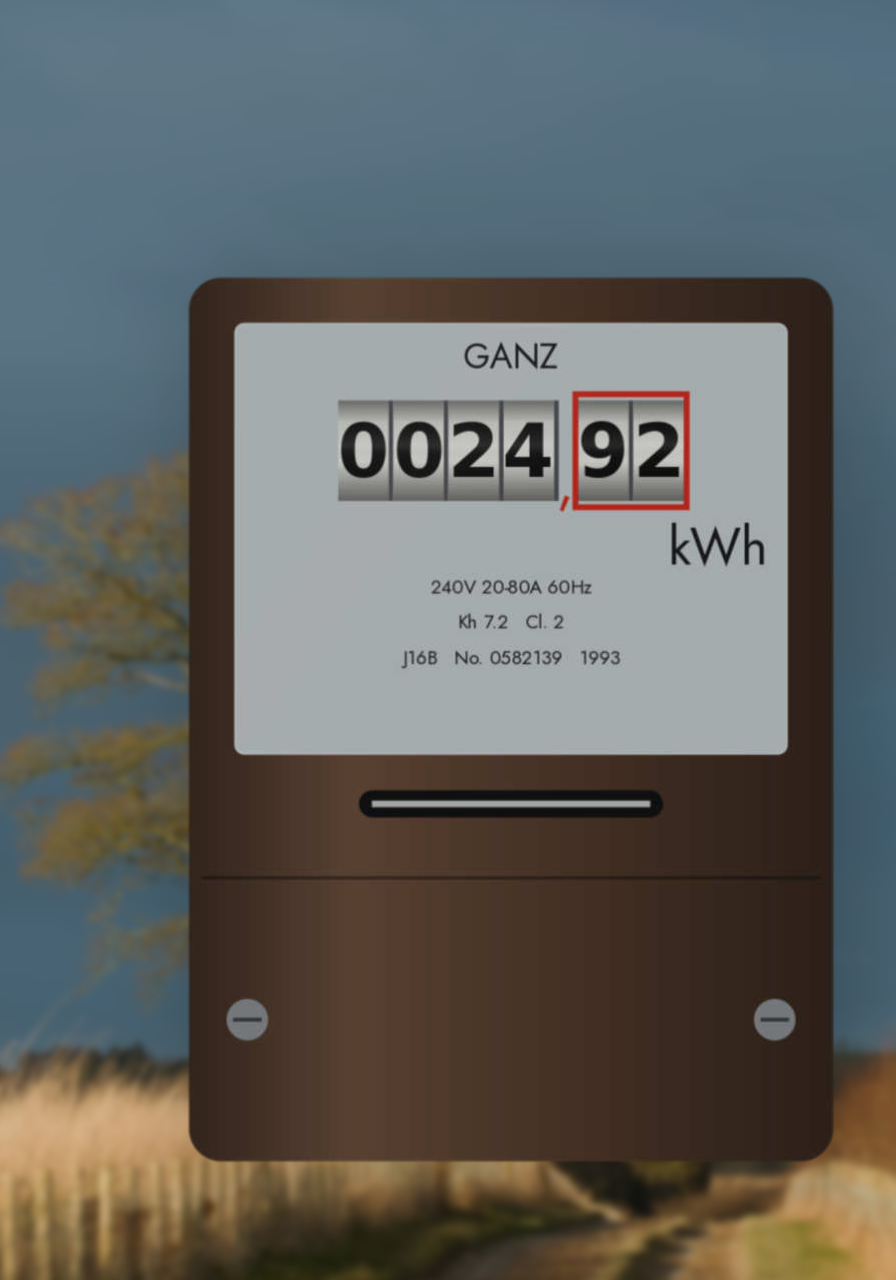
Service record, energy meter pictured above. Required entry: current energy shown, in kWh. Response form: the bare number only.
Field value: 24.92
